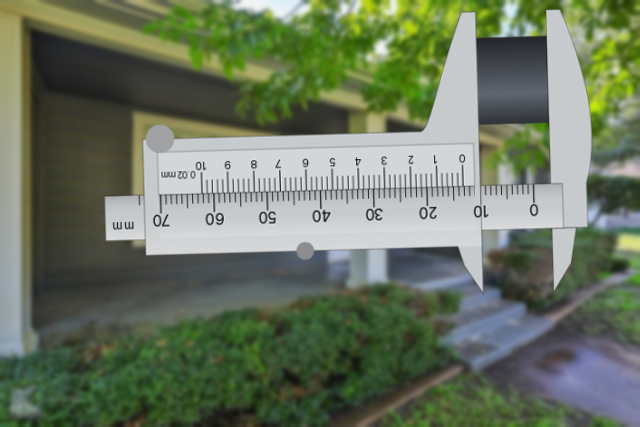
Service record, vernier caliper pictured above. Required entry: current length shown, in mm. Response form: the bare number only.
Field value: 13.2
